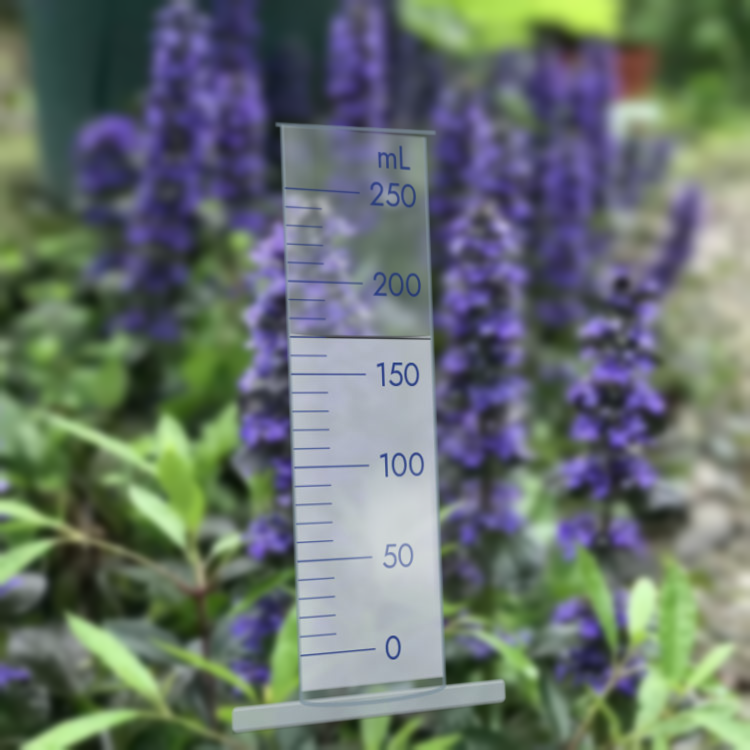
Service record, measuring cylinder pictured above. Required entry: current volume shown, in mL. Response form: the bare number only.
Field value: 170
